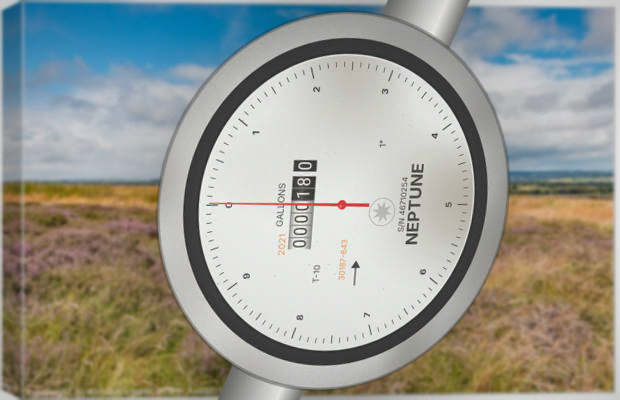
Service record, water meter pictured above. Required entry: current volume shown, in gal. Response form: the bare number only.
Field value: 180.0
